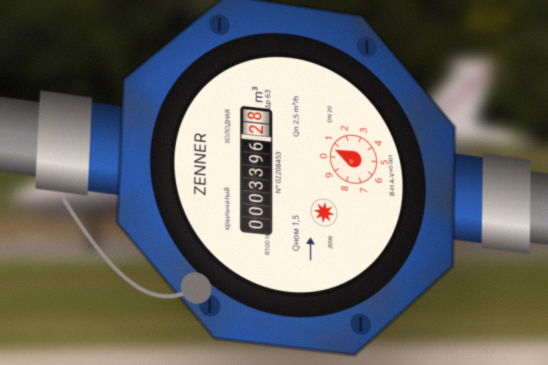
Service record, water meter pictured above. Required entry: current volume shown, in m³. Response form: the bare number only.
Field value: 3396.280
